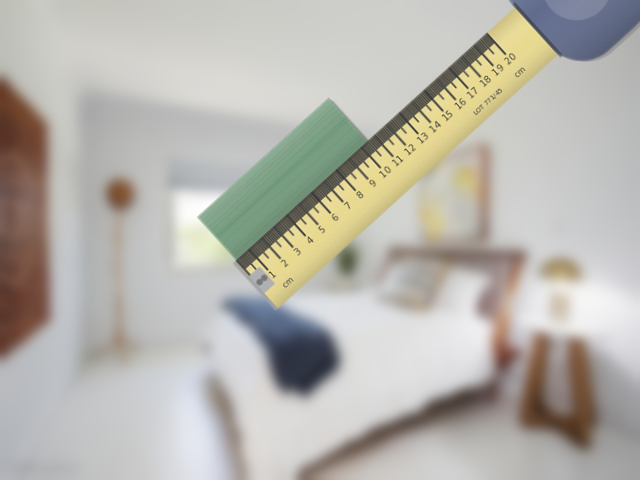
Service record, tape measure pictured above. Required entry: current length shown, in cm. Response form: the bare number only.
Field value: 10.5
